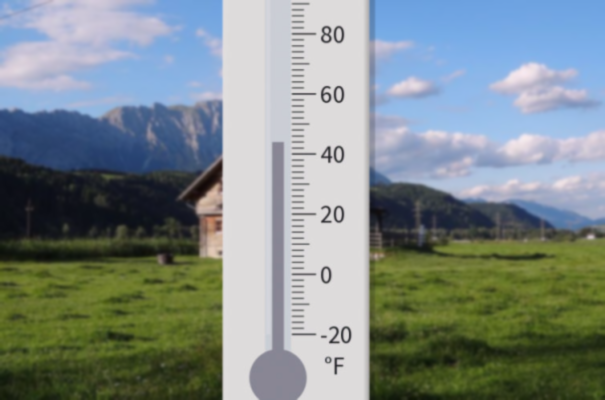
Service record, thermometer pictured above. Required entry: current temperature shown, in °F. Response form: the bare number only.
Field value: 44
